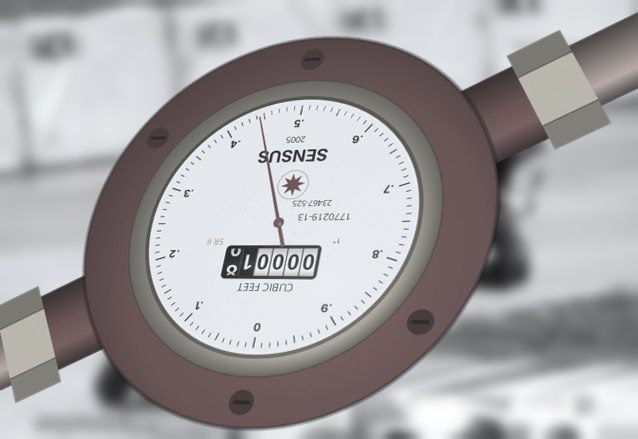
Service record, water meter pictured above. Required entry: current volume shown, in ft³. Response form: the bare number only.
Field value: 18.44
